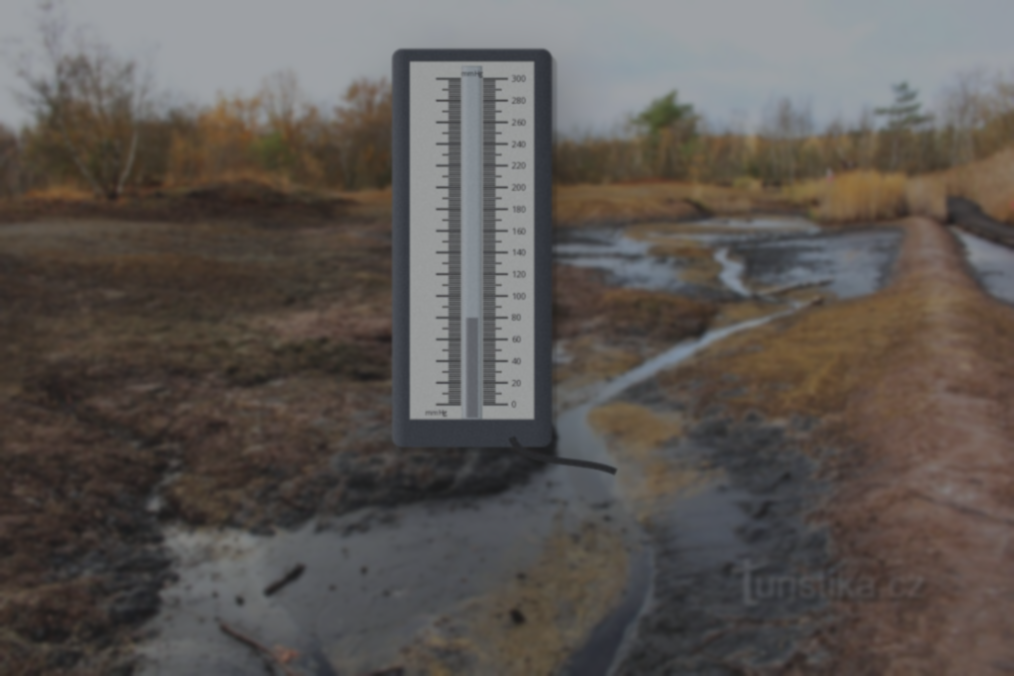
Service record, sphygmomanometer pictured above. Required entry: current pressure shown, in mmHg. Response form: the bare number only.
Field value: 80
